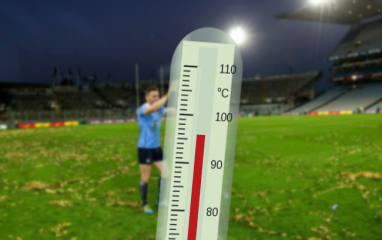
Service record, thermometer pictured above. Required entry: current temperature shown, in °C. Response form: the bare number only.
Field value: 96
